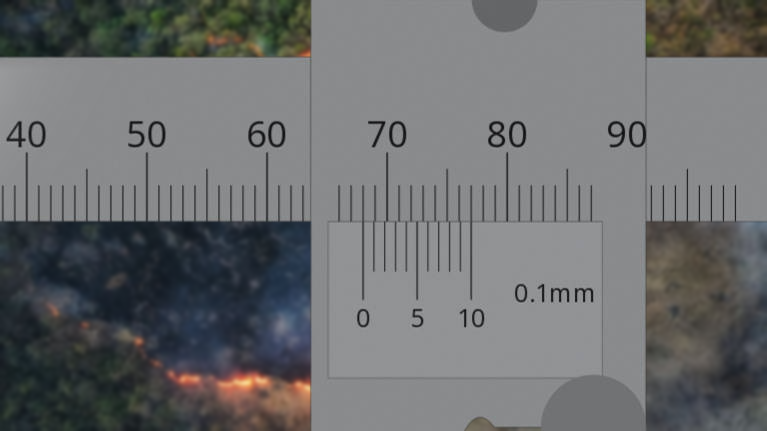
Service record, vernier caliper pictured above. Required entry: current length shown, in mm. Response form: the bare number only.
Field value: 68.0
